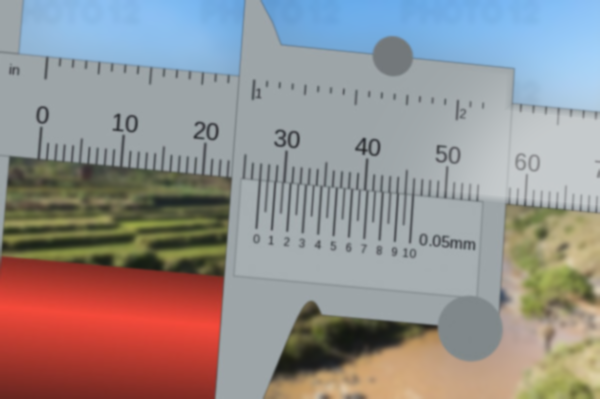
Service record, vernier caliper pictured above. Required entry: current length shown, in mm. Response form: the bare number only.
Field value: 27.0
